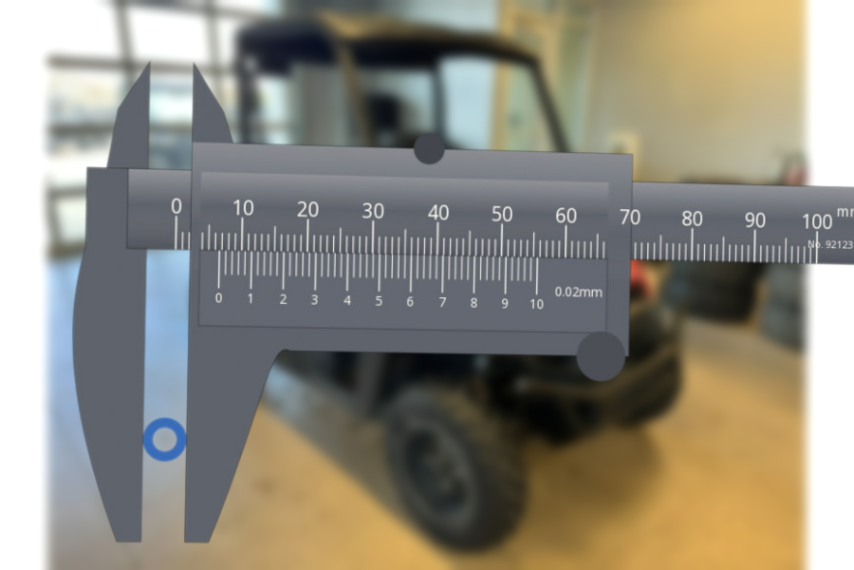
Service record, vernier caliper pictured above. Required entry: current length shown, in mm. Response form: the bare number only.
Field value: 6.6
